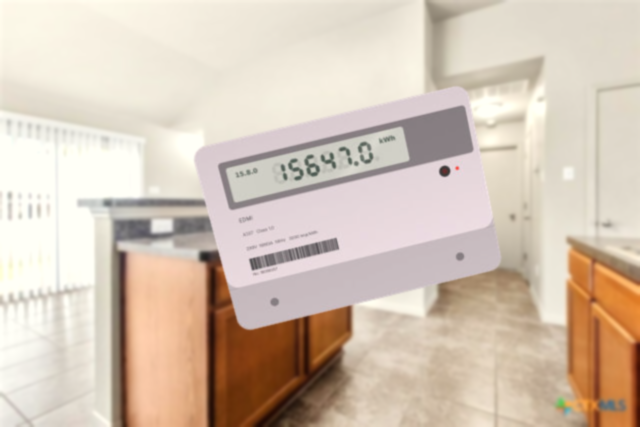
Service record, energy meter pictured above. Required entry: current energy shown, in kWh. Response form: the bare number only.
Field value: 15647.0
